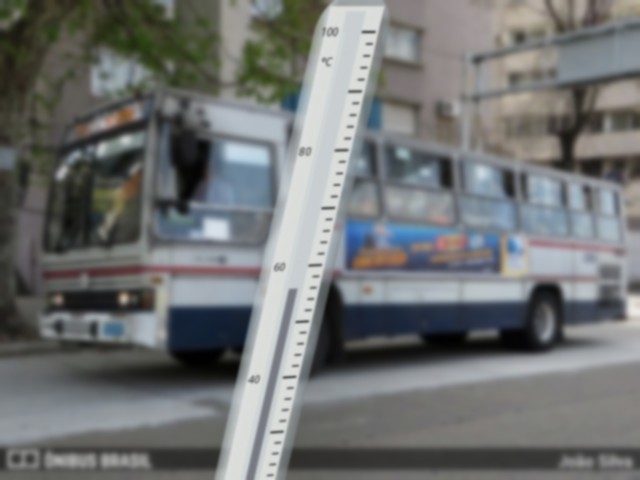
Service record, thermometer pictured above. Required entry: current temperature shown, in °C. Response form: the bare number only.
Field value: 56
